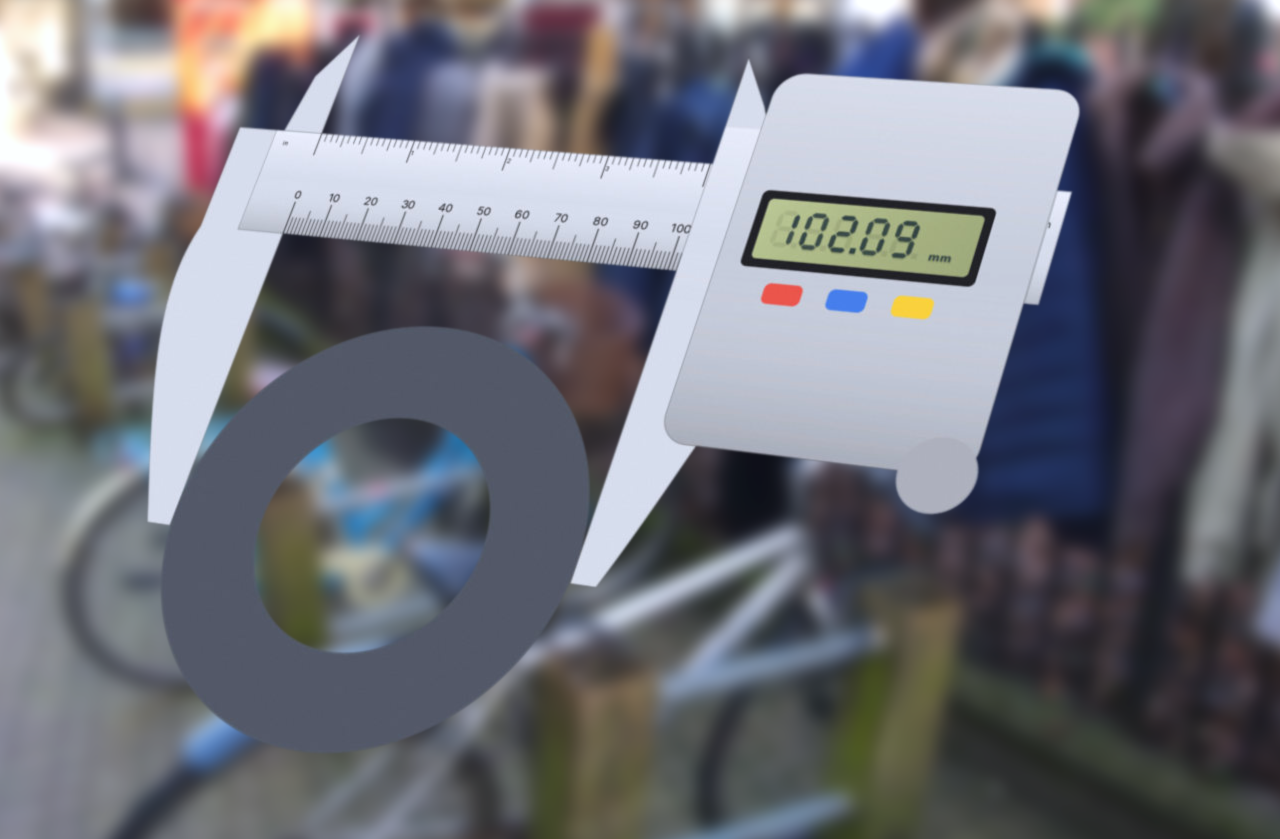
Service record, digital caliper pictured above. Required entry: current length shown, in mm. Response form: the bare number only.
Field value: 102.09
